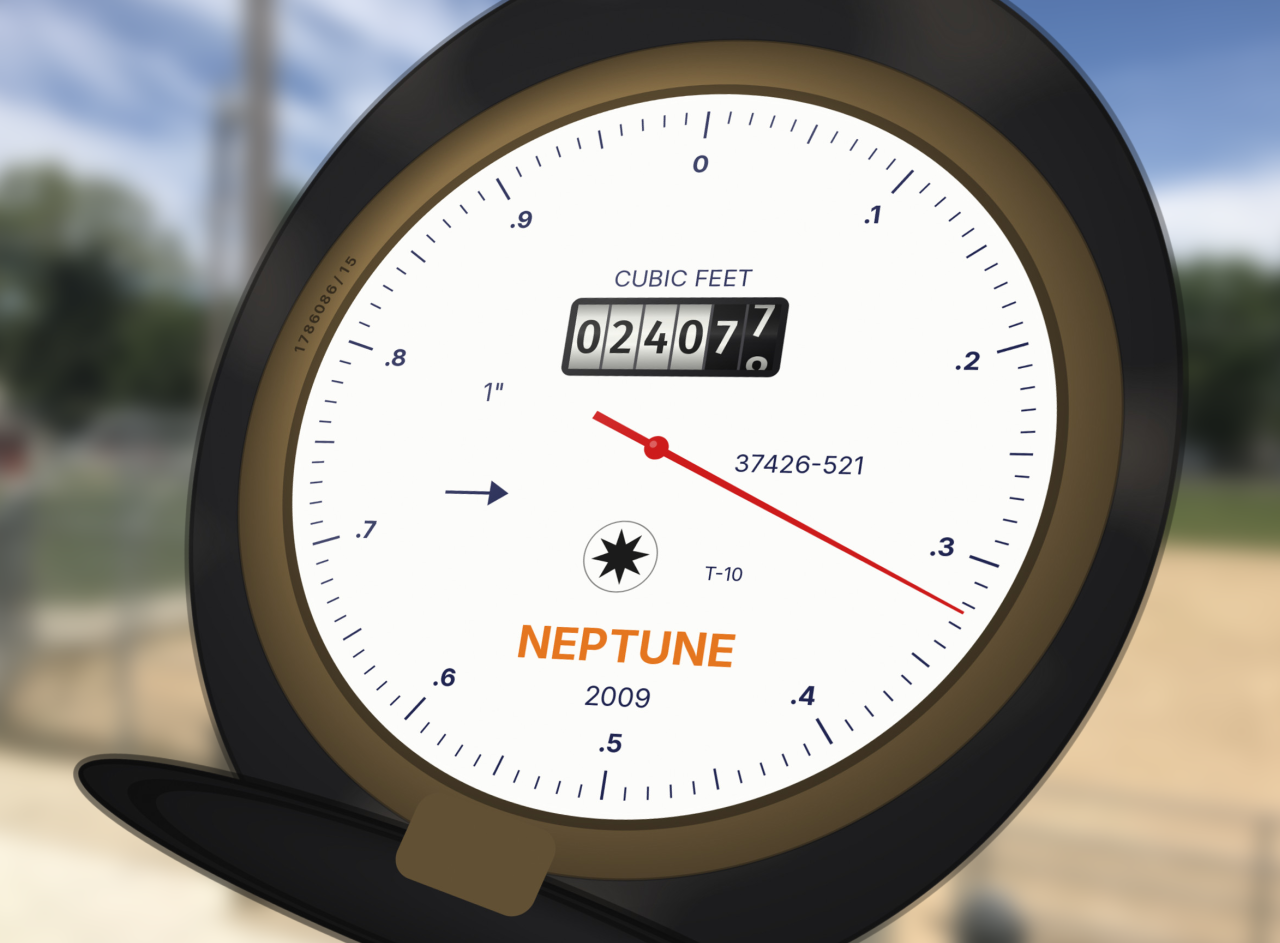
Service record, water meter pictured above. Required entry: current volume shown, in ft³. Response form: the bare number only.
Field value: 24077.32
